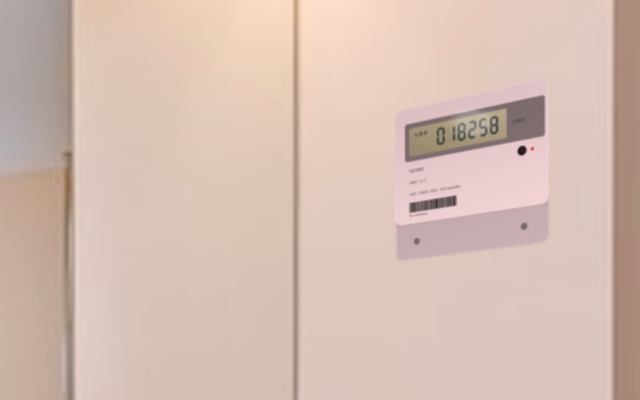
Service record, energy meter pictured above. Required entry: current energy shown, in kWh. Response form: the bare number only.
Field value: 18258
